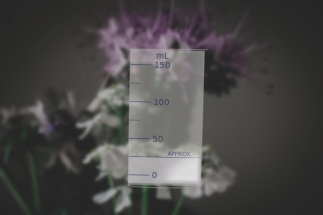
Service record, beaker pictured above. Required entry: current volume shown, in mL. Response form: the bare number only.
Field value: 25
